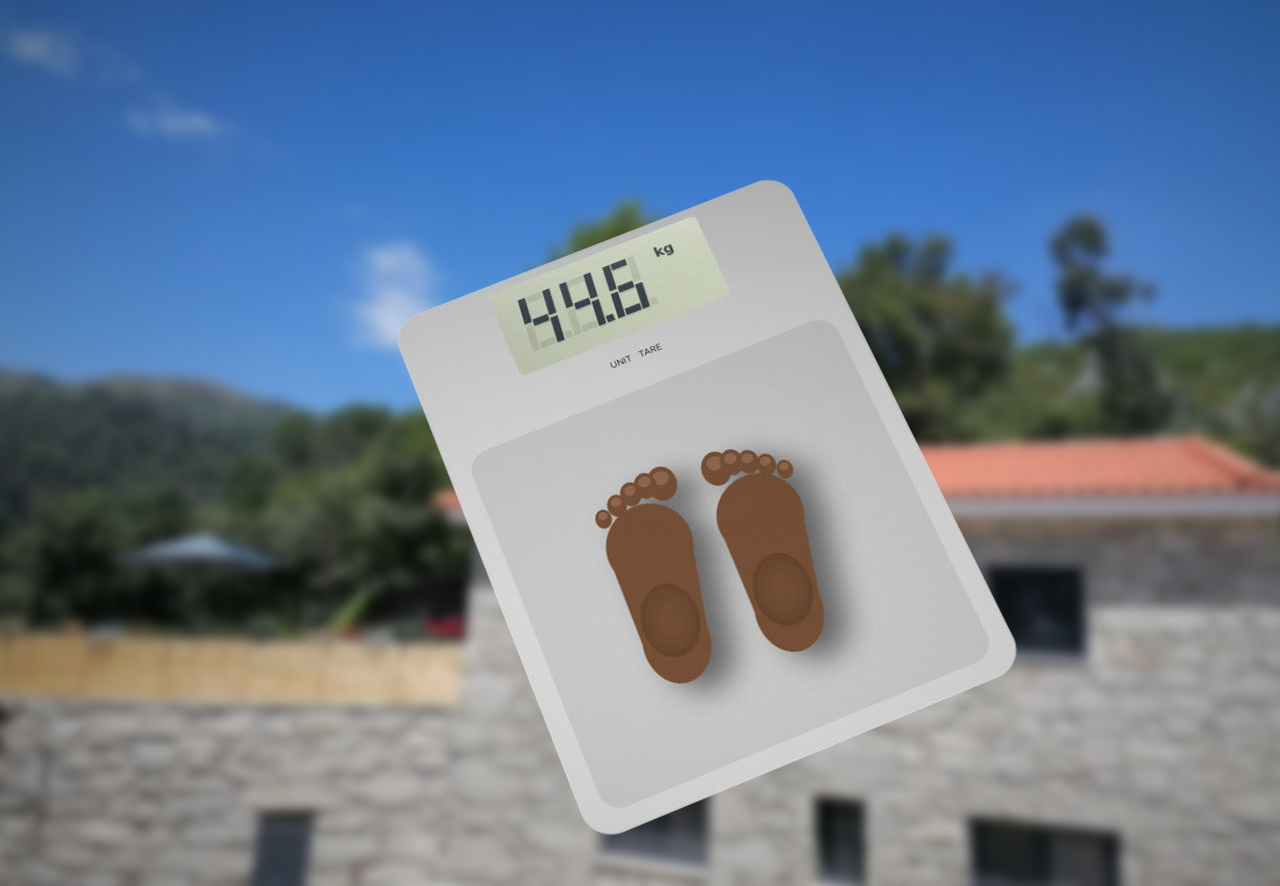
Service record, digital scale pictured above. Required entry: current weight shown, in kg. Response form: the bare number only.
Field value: 44.6
